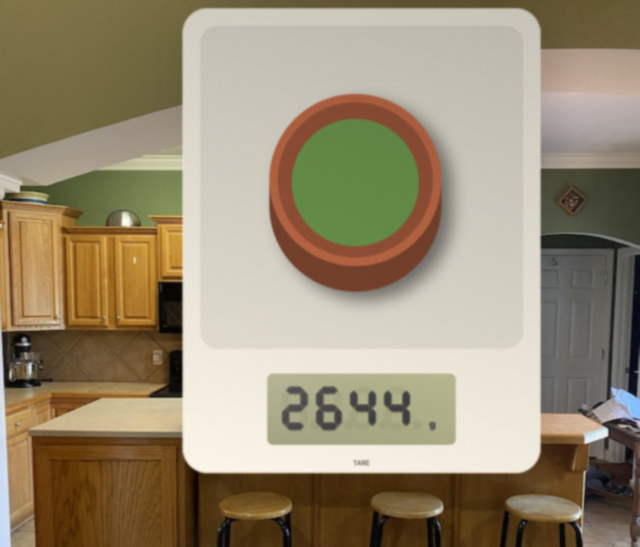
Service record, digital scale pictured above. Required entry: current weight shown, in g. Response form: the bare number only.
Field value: 2644
